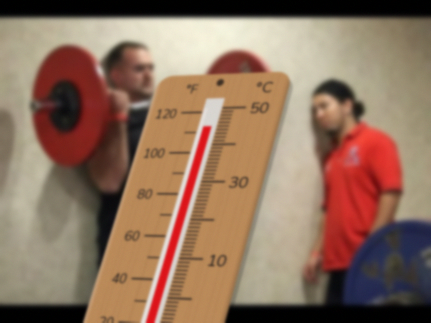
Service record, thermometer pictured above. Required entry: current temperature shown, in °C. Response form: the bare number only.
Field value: 45
